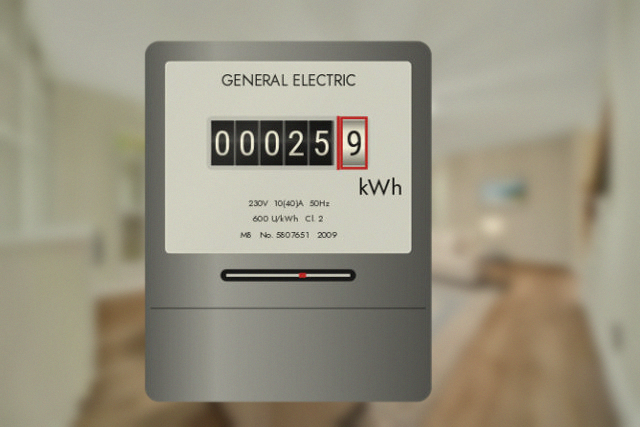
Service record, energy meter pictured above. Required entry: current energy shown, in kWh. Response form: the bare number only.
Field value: 25.9
